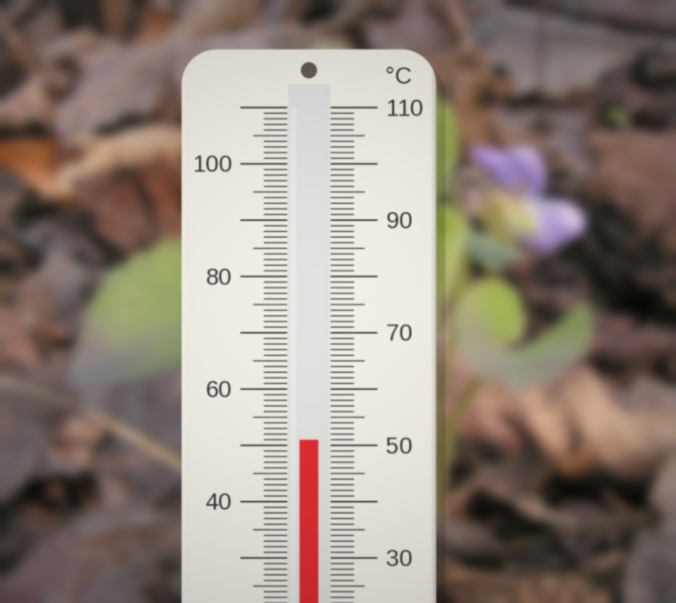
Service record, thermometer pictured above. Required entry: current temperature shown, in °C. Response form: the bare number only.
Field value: 51
